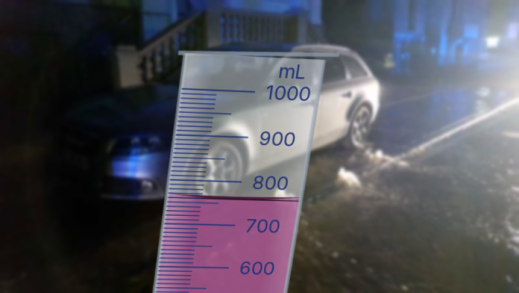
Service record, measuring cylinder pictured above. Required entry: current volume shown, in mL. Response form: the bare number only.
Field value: 760
